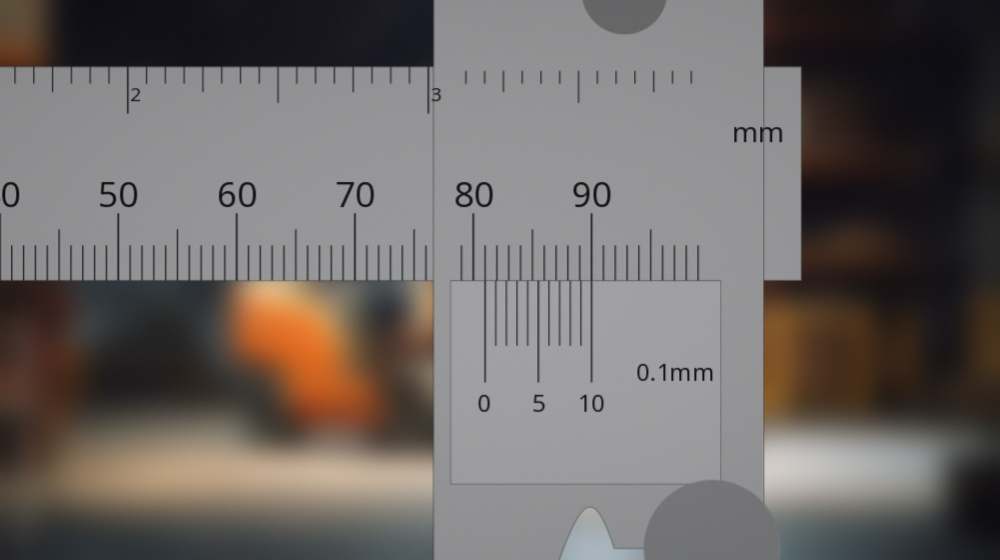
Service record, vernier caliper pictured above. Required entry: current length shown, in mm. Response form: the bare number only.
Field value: 81.0
